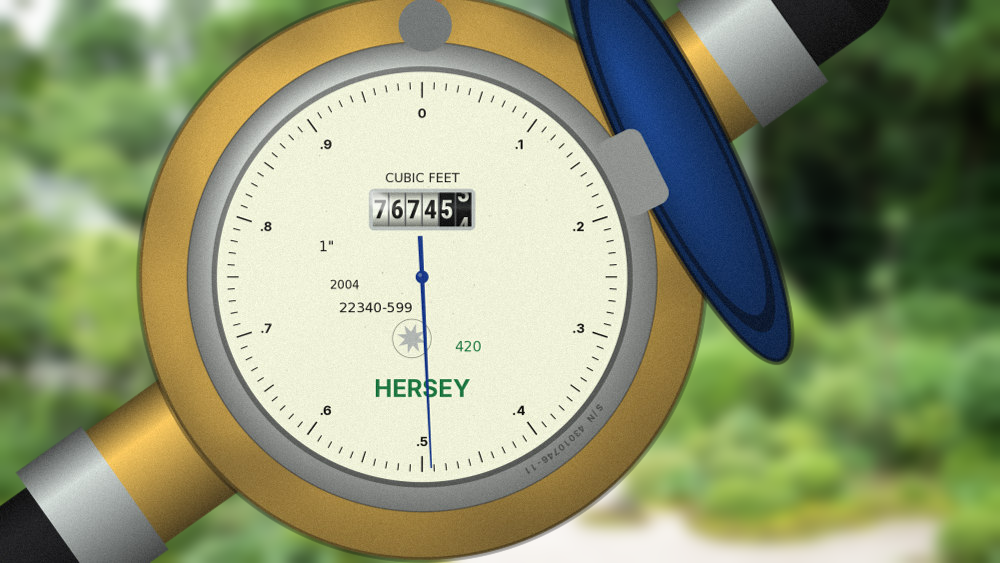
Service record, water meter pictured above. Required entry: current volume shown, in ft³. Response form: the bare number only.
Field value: 767453.49
